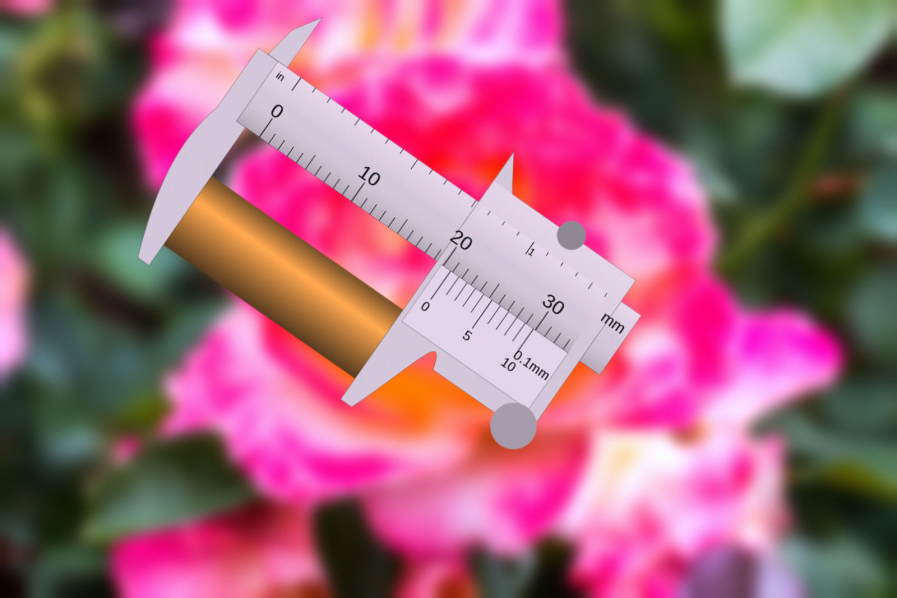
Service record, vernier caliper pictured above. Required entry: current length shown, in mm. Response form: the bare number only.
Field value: 20.8
